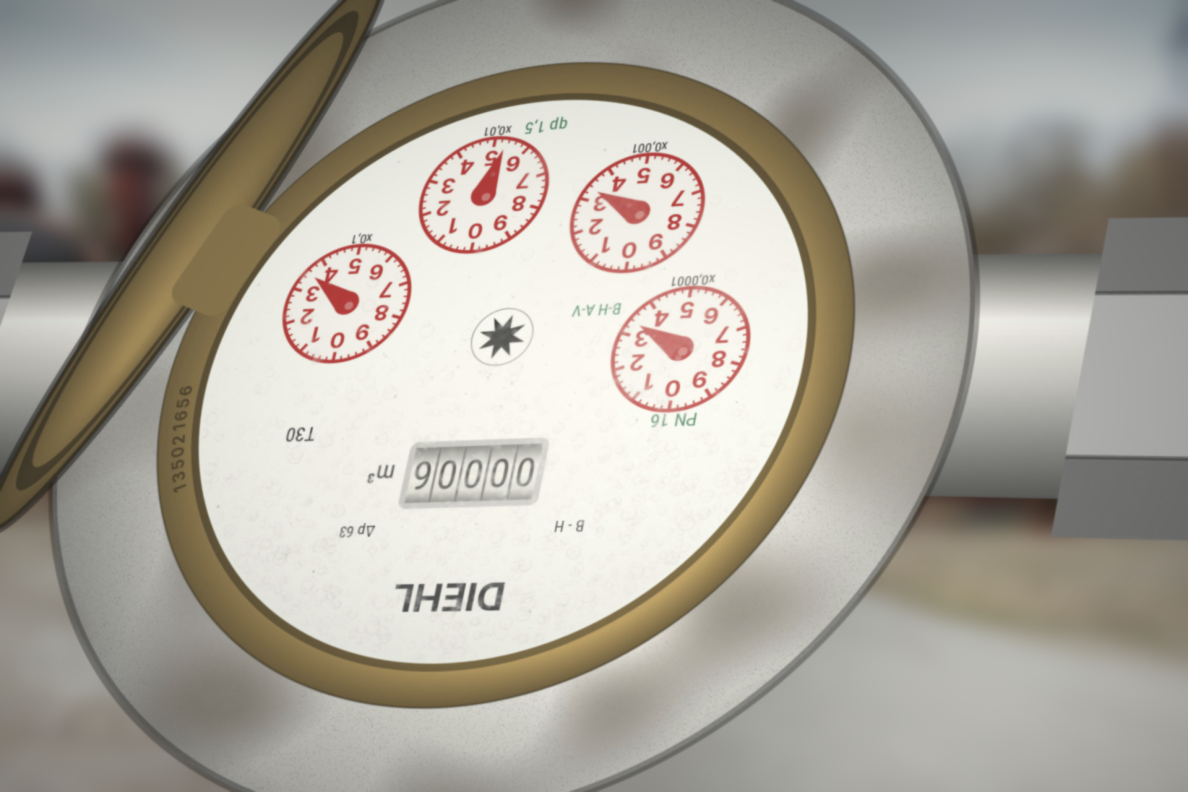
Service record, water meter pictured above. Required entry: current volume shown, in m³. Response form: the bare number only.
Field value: 6.3533
